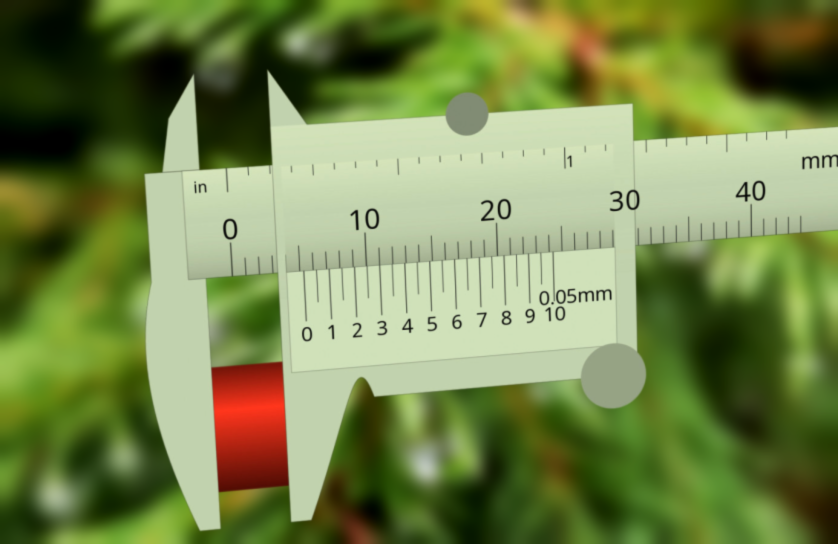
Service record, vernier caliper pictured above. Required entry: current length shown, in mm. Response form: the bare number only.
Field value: 5.3
